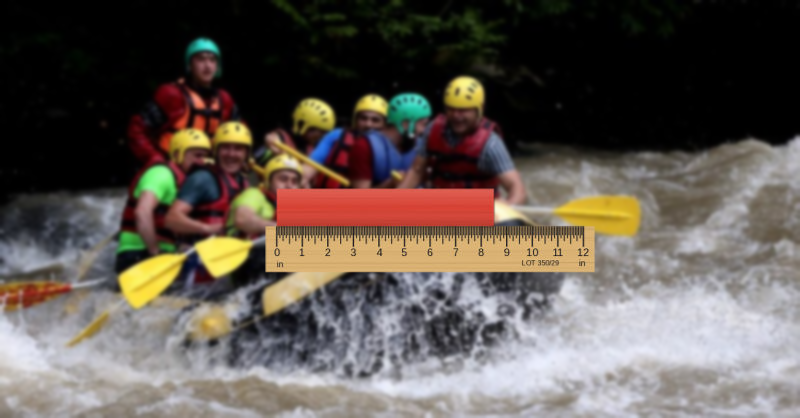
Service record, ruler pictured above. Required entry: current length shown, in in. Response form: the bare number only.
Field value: 8.5
